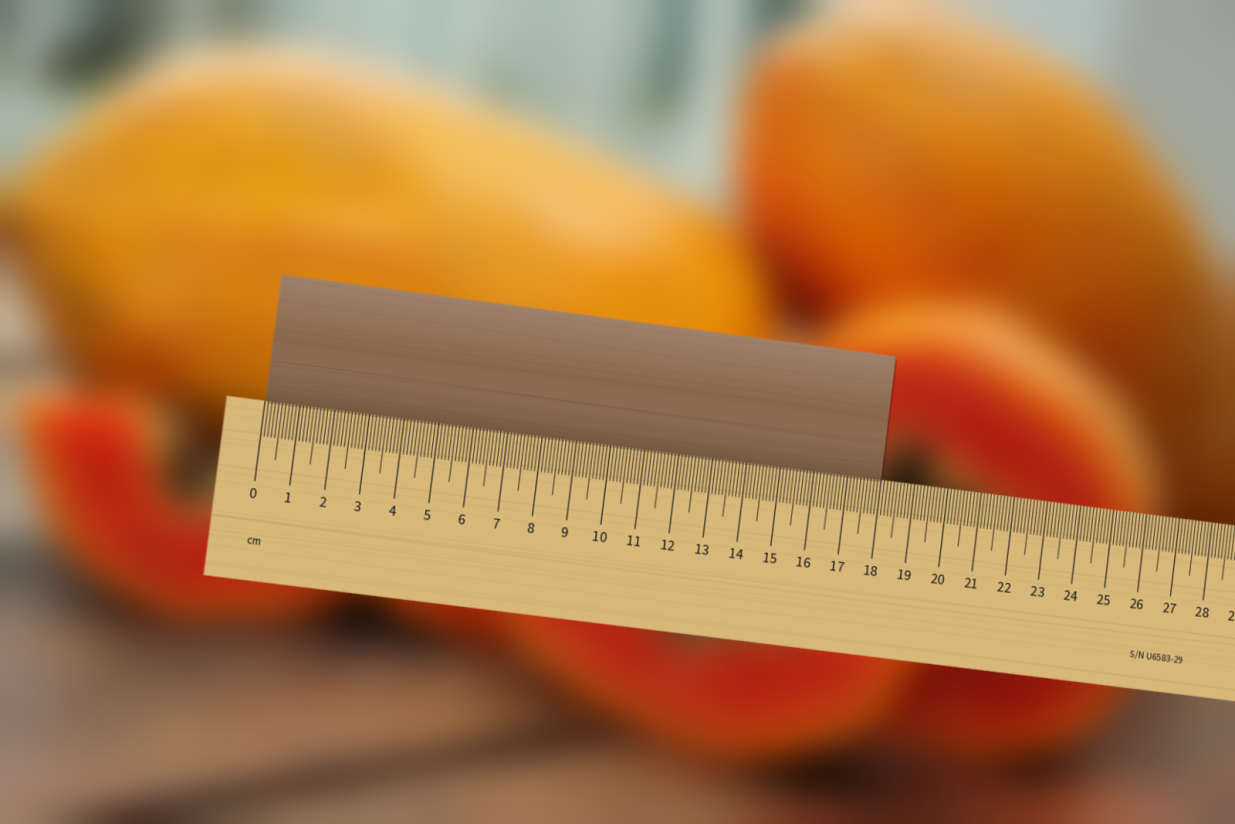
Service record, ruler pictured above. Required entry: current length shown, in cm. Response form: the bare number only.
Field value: 18
